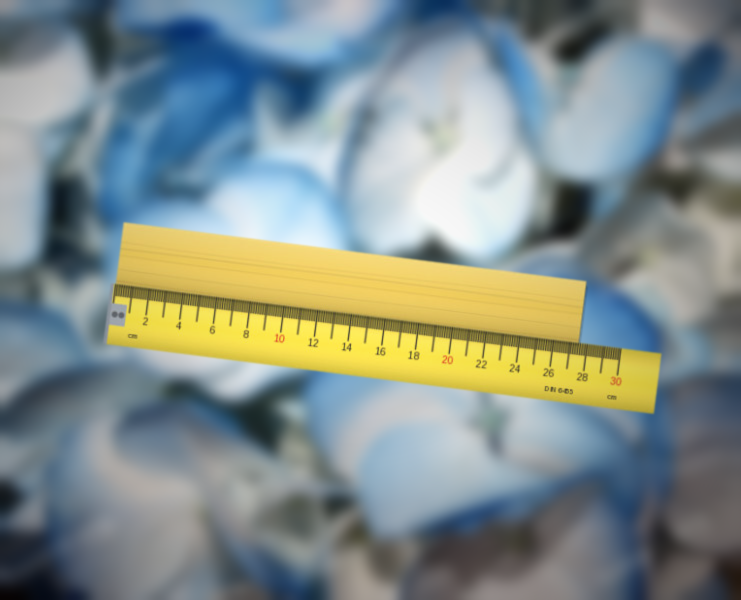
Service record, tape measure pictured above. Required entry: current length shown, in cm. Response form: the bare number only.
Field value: 27.5
